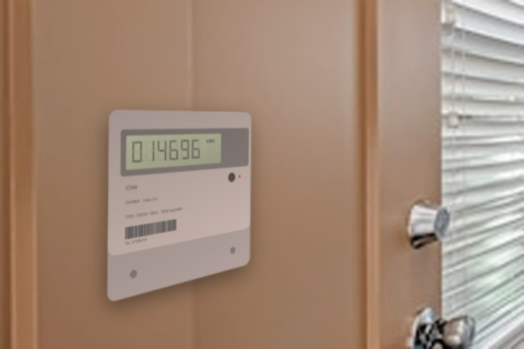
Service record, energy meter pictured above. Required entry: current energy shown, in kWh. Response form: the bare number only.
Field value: 14696
